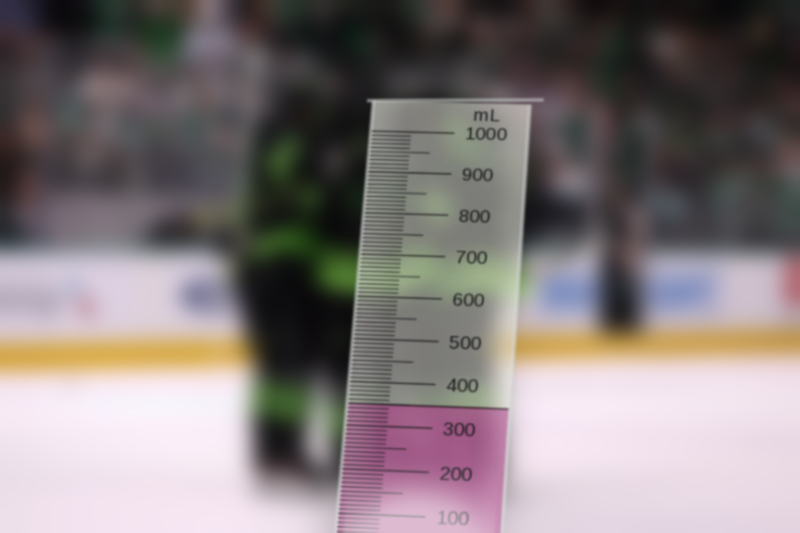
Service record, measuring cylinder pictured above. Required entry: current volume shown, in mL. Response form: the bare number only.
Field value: 350
